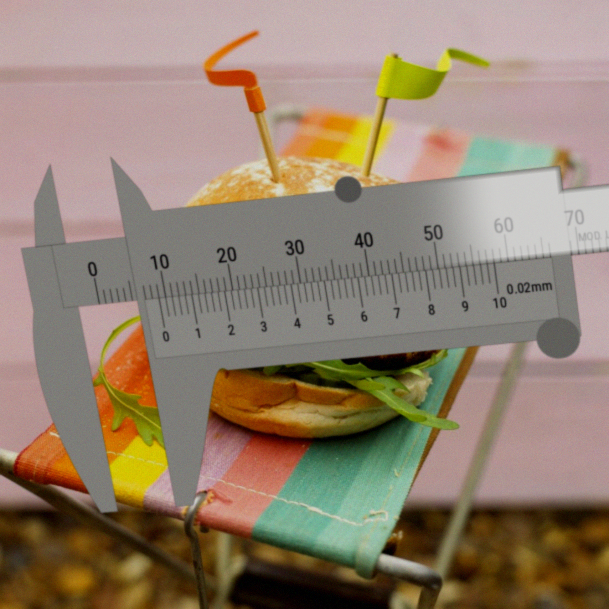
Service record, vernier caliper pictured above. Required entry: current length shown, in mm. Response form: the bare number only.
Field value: 9.0
